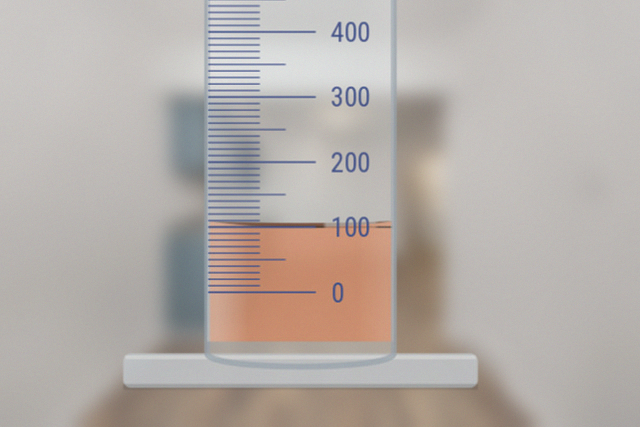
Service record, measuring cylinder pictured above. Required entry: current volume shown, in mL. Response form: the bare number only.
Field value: 100
